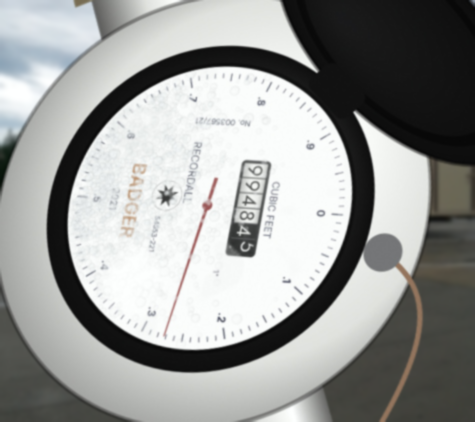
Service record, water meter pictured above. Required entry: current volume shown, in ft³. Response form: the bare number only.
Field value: 994845.27
